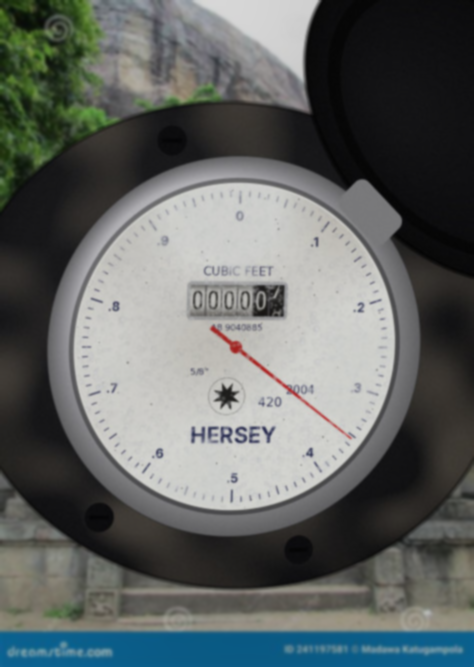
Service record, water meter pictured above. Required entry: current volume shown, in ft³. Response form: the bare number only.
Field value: 7.35
